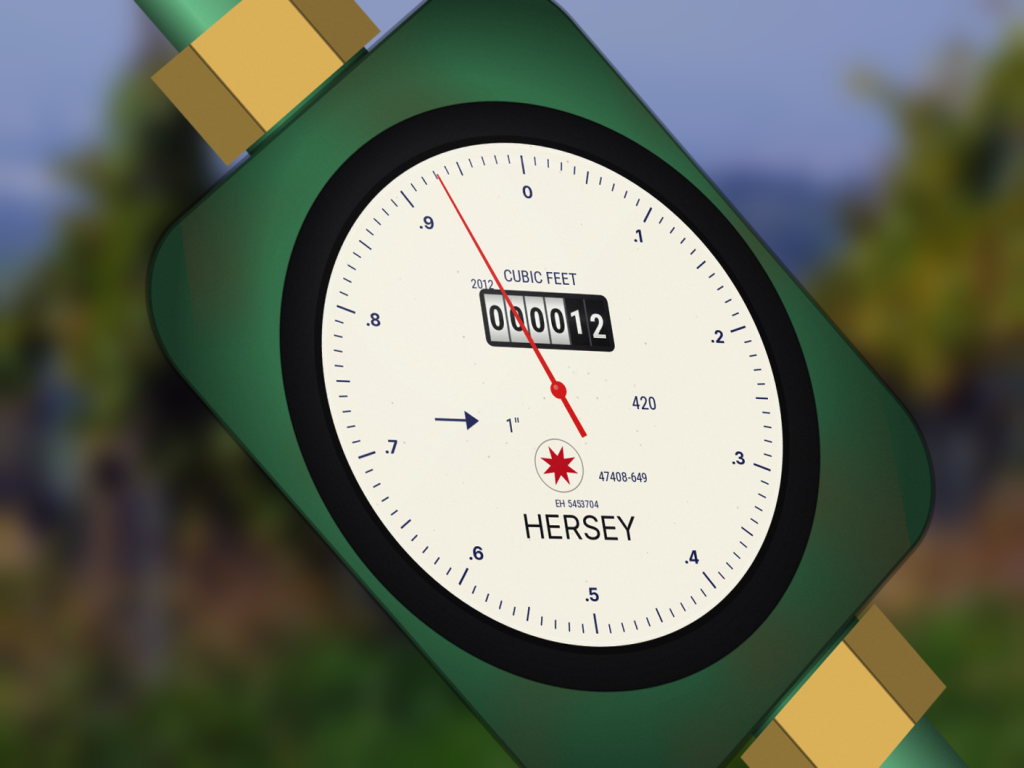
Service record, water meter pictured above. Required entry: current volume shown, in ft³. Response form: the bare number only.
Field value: 11.93
